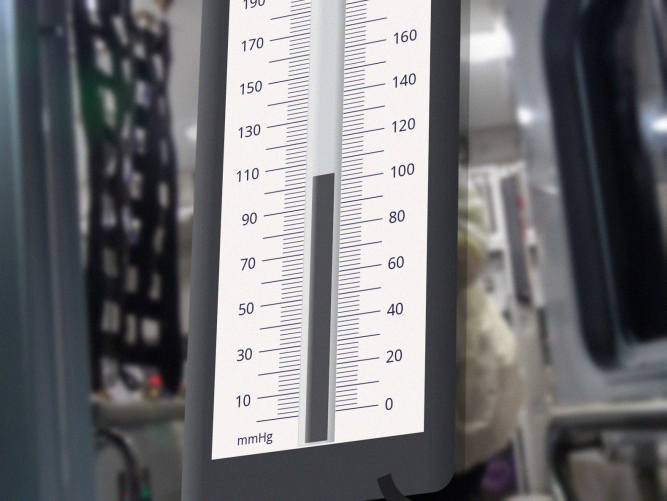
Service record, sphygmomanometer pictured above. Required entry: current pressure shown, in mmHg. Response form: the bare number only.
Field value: 104
